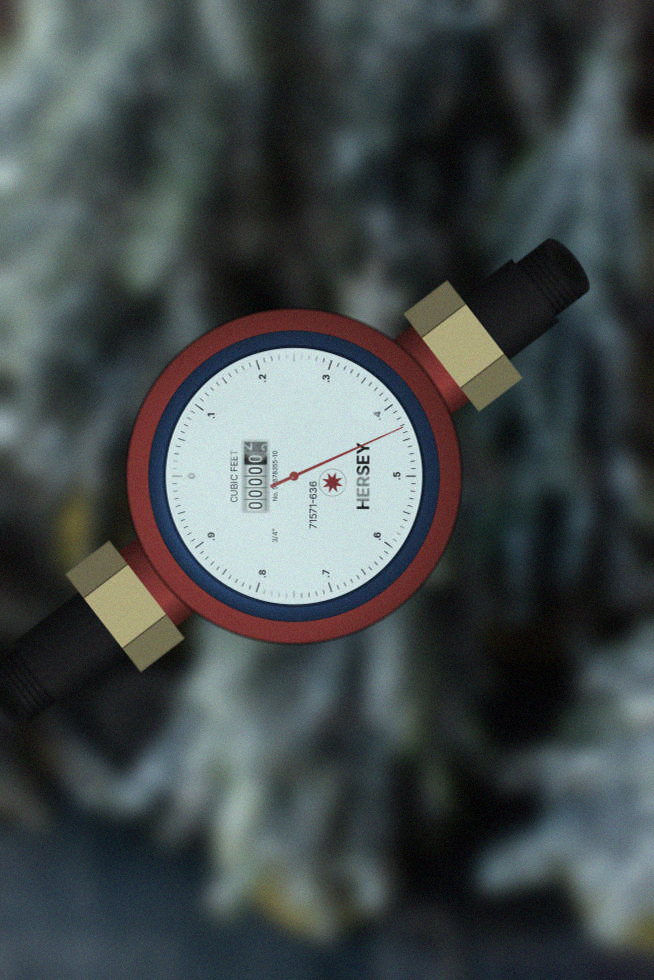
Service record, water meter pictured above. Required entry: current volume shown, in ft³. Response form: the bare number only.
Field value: 2.43
